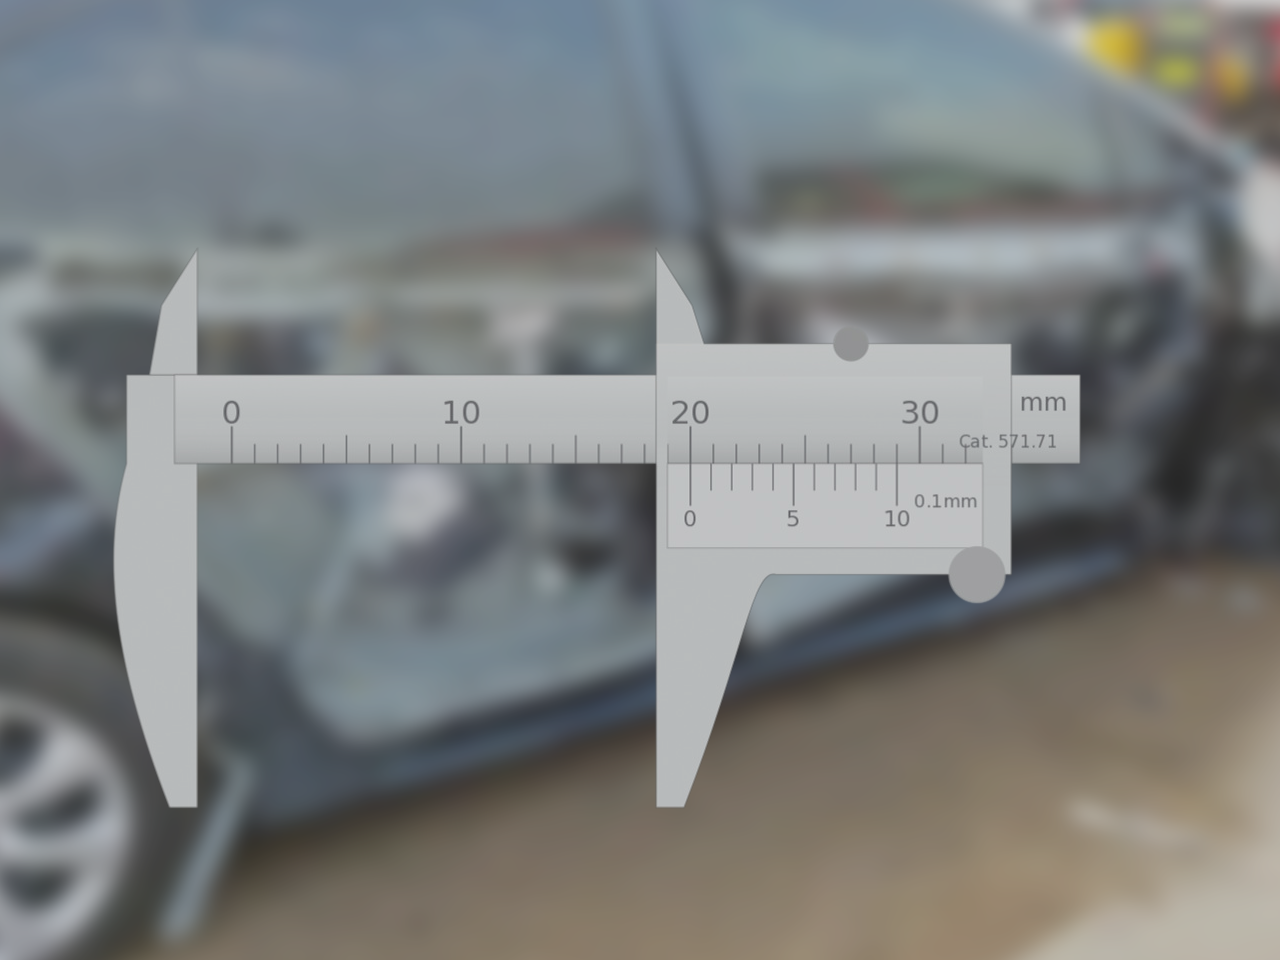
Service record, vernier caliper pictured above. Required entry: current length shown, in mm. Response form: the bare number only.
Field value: 20.0
